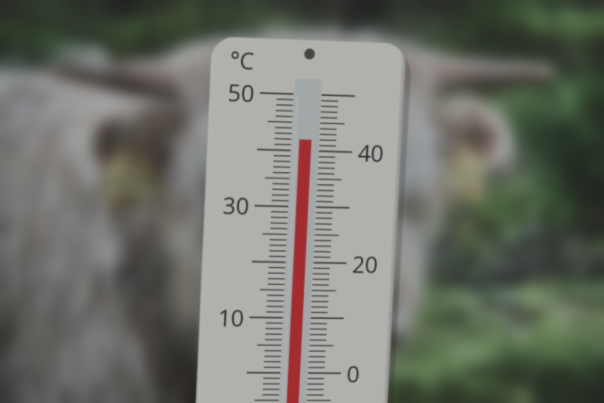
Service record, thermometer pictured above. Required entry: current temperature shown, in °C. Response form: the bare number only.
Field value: 42
